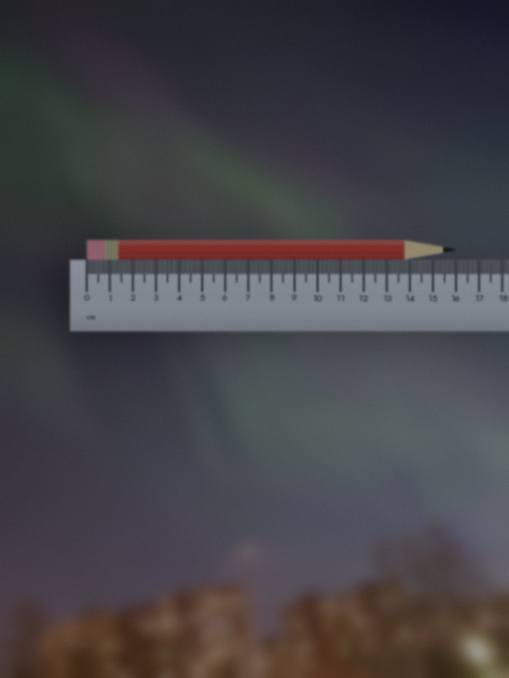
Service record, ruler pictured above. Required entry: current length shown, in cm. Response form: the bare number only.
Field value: 16
